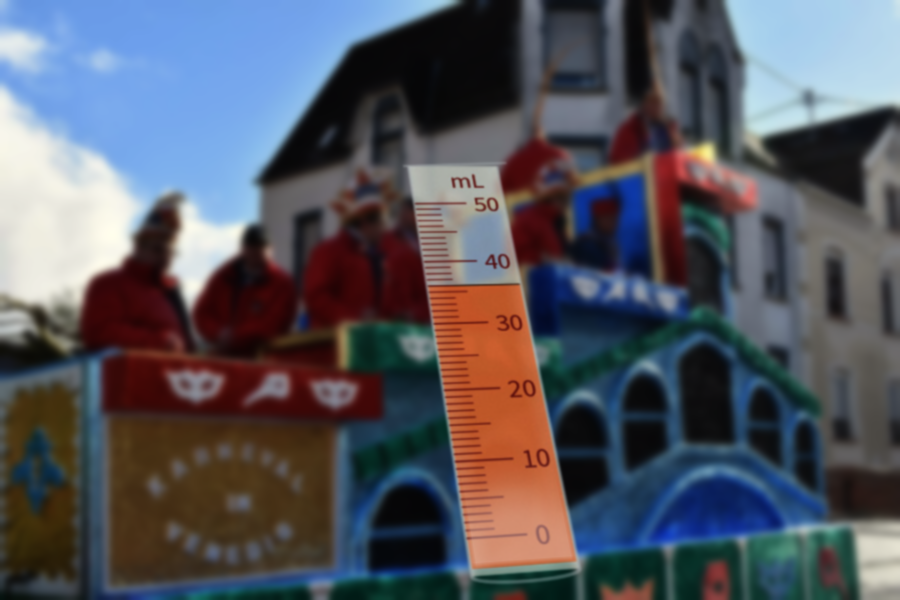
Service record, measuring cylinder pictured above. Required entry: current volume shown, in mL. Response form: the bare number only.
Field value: 36
